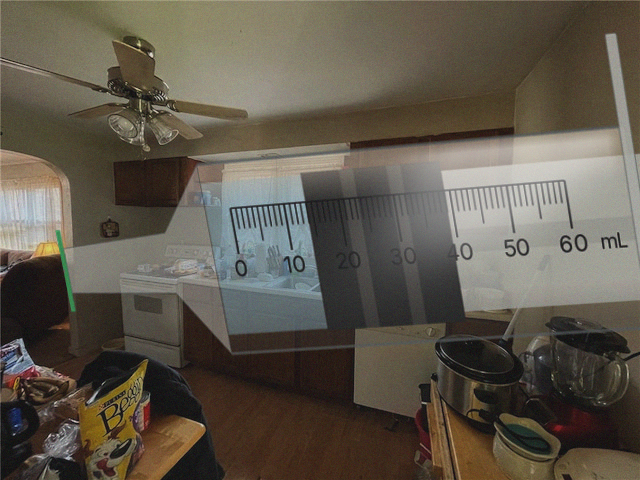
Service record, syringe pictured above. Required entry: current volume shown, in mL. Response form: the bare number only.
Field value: 14
